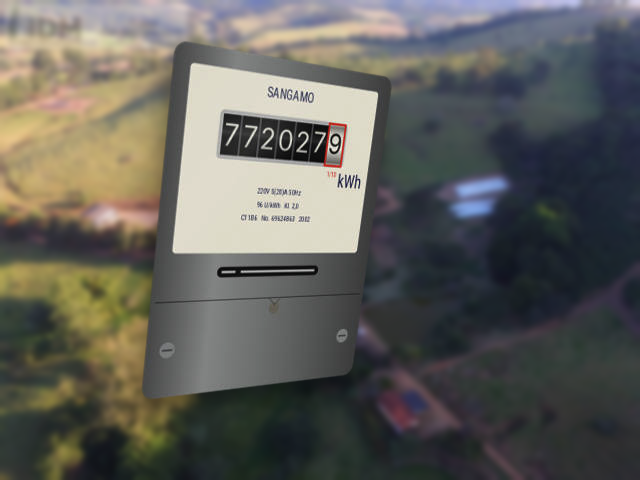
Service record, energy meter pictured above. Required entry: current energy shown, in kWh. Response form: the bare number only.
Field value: 772027.9
